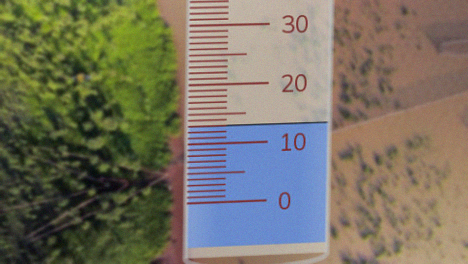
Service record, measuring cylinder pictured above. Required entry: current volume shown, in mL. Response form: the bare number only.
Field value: 13
